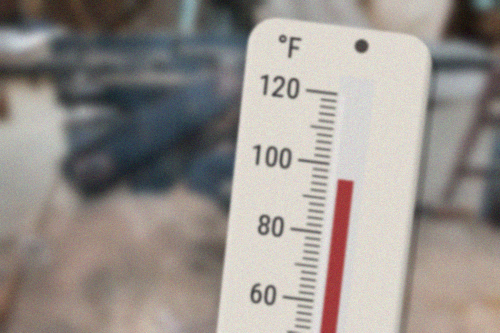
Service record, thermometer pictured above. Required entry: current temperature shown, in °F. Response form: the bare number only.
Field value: 96
